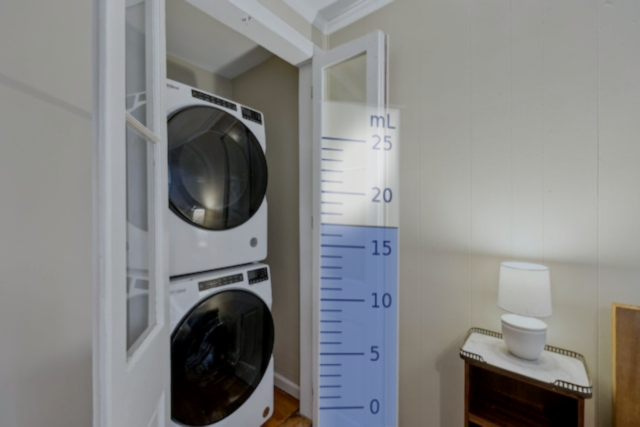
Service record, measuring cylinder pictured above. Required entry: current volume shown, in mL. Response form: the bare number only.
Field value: 17
